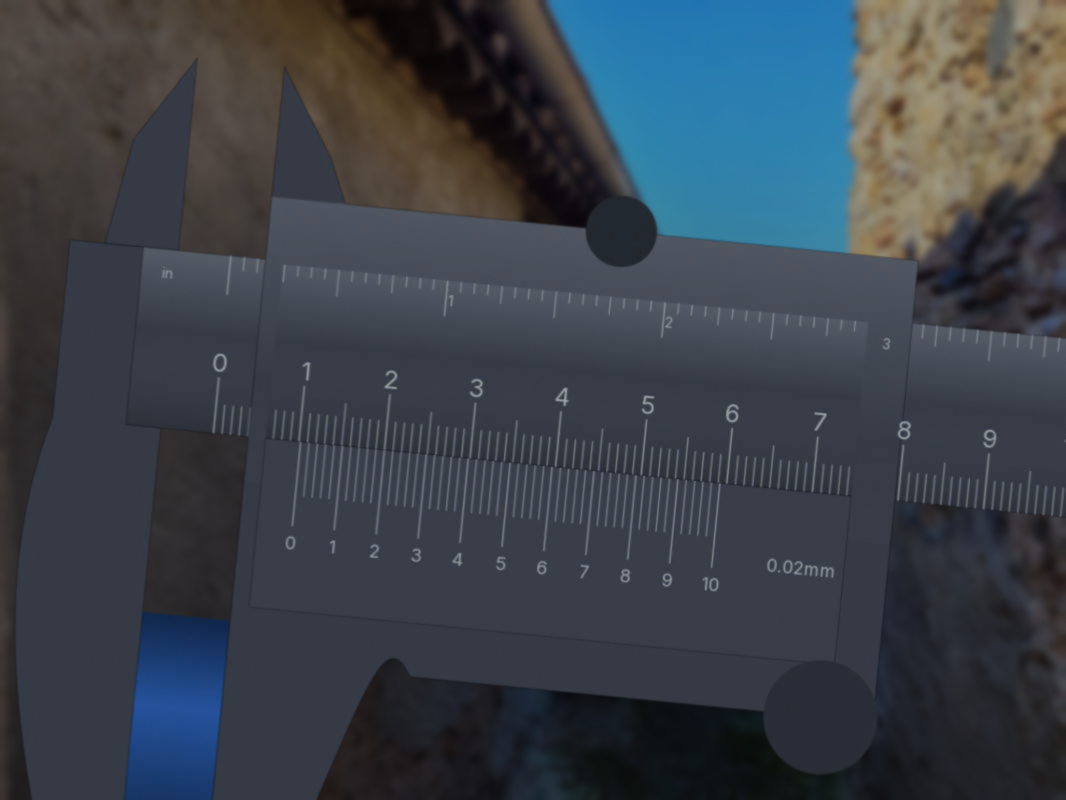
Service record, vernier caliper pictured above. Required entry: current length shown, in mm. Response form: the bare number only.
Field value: 10.2
